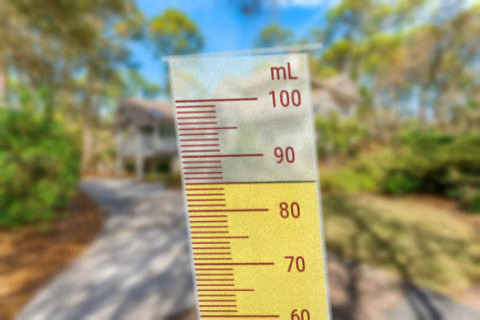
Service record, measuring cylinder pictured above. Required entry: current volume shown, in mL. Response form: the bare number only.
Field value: 85
